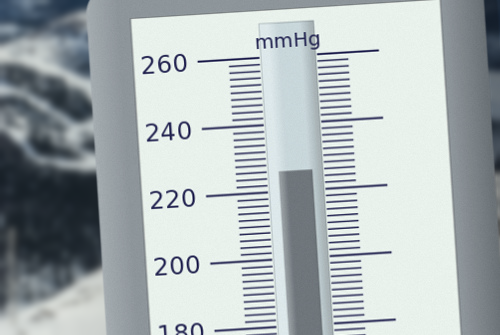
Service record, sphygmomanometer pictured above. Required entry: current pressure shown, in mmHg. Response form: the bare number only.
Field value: 226
